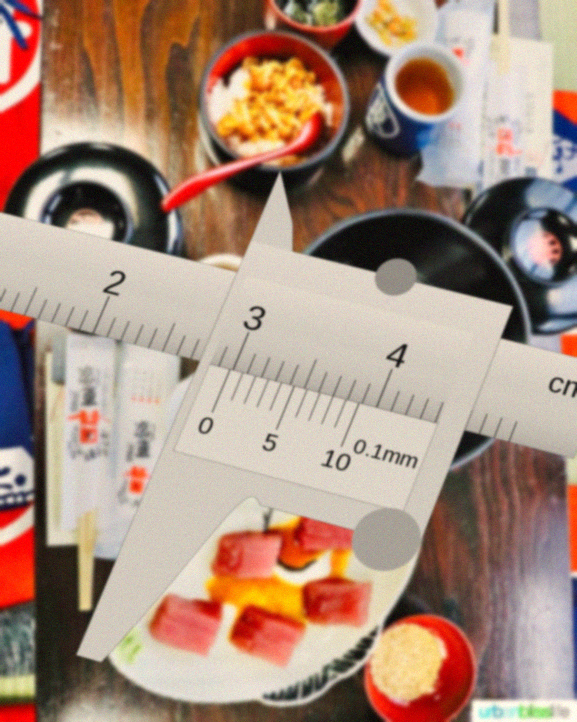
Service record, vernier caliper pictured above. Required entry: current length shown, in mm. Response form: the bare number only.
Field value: 29.8
